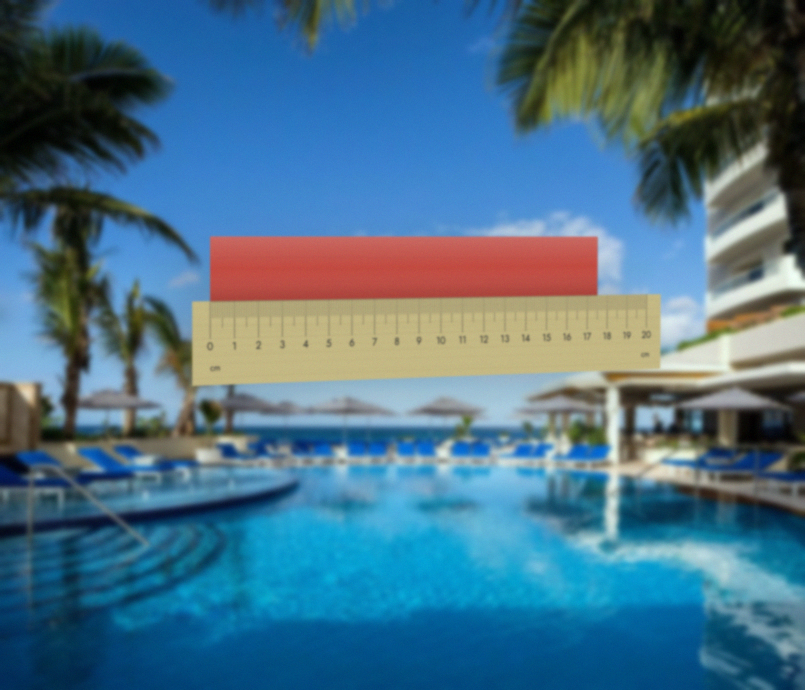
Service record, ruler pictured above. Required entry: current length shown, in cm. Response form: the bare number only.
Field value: 17.5
